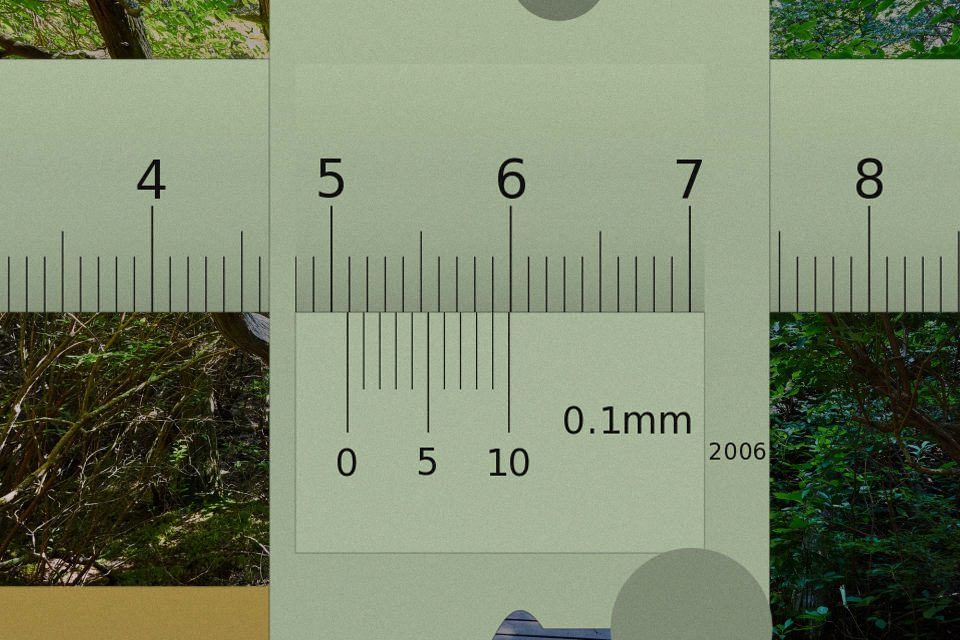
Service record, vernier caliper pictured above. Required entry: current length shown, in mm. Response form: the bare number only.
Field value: 50.9
